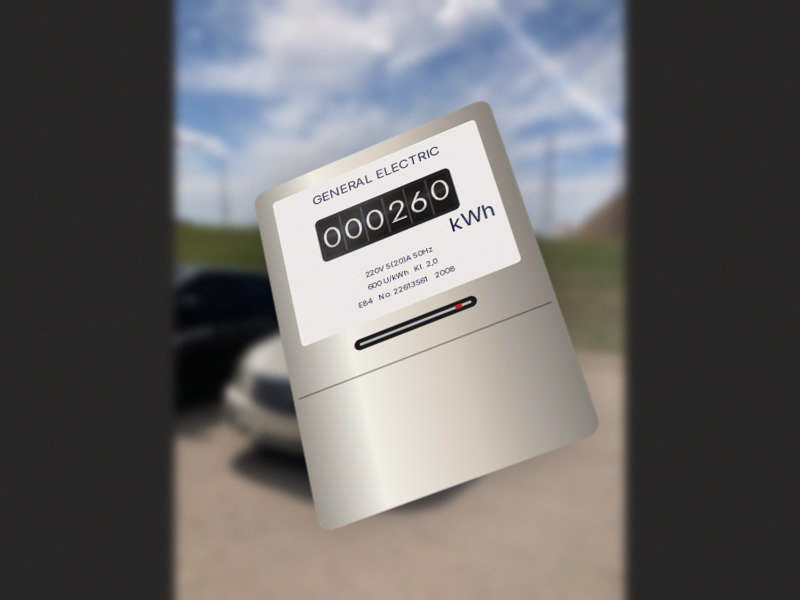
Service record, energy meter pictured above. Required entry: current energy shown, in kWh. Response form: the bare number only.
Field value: 260
